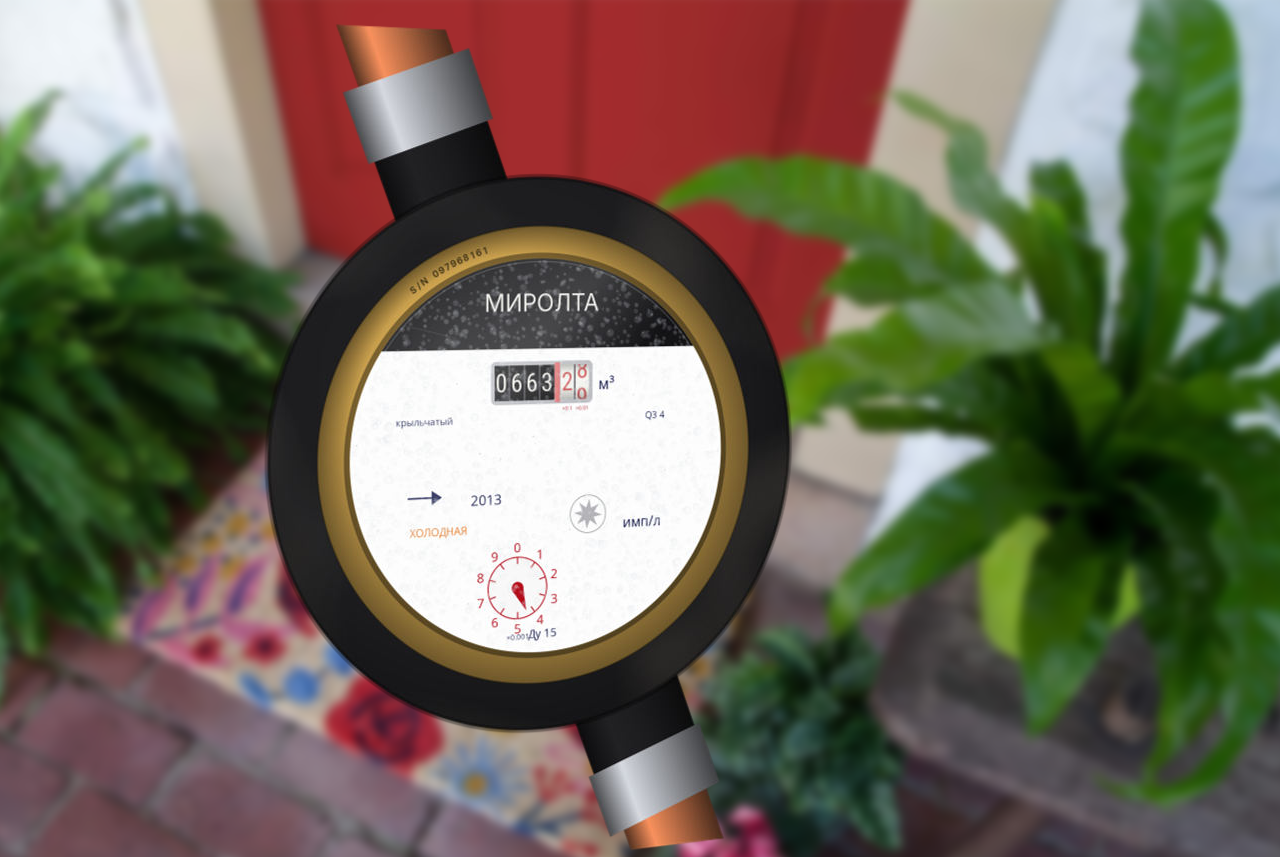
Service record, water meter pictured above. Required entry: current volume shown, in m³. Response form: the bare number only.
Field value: 663.284
